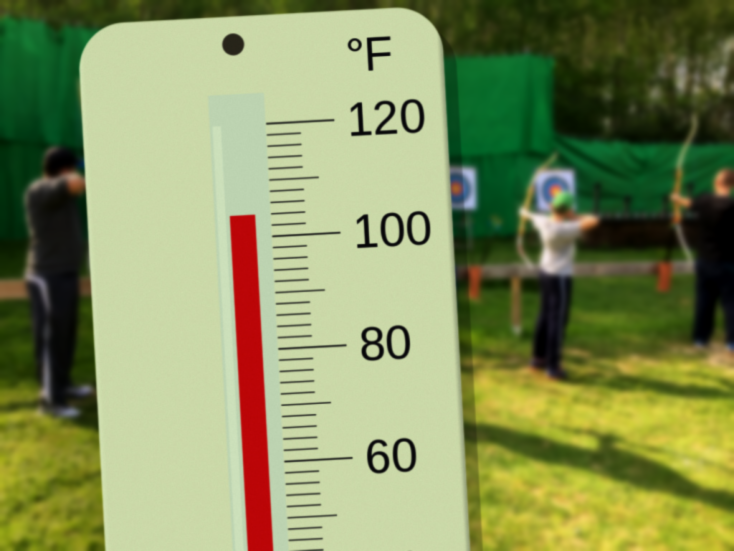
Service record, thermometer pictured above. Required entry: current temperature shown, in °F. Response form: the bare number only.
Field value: 104
